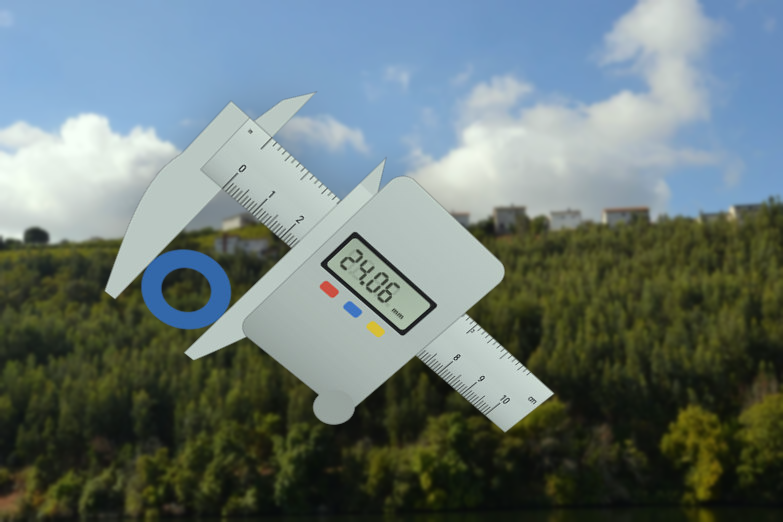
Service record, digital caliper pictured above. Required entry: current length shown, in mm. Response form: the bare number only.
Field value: 24.06
